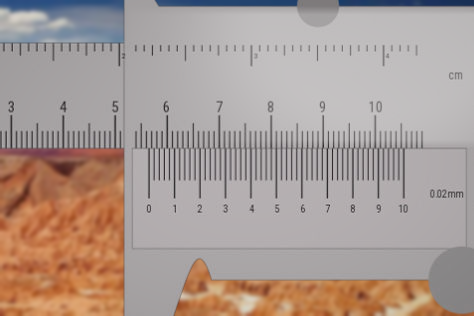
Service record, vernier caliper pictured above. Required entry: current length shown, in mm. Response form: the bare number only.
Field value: 56.5
